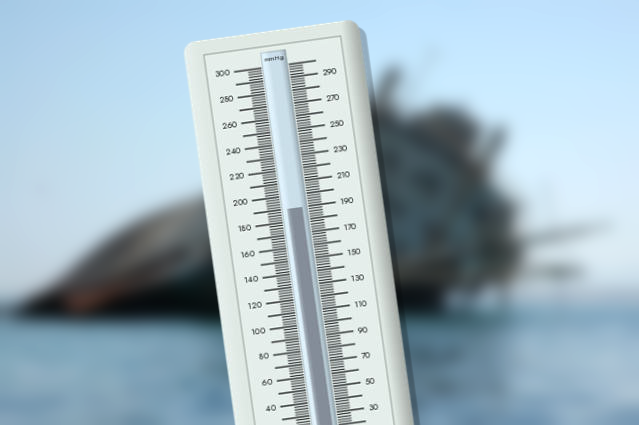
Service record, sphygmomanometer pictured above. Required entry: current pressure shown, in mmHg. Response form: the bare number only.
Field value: 190
